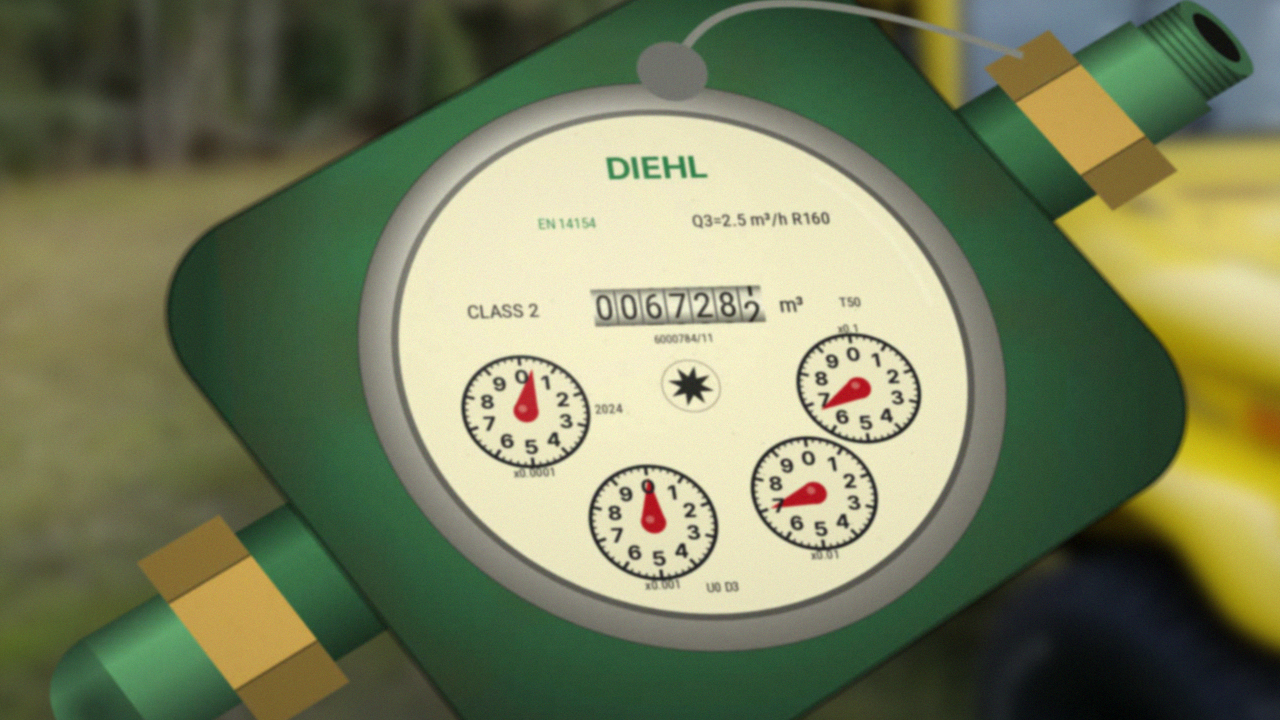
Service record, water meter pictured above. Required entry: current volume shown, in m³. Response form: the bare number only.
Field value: 67281.6700
